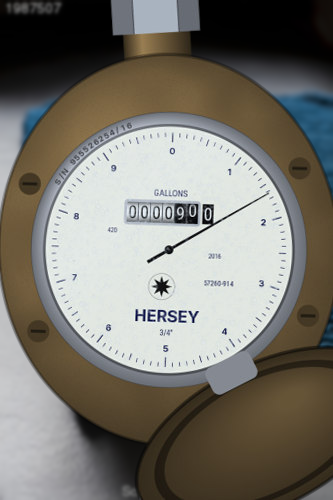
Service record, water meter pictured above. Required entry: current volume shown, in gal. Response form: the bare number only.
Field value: 901.6
